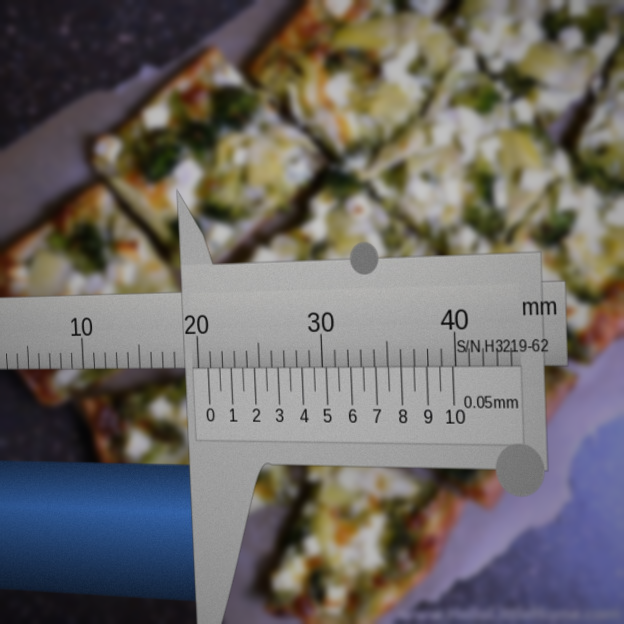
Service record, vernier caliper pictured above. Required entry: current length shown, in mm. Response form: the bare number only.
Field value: 20.8
